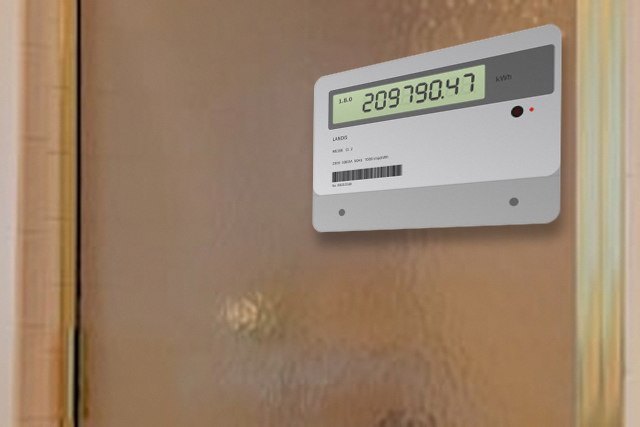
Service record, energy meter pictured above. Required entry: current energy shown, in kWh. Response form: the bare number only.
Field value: 209790.47
